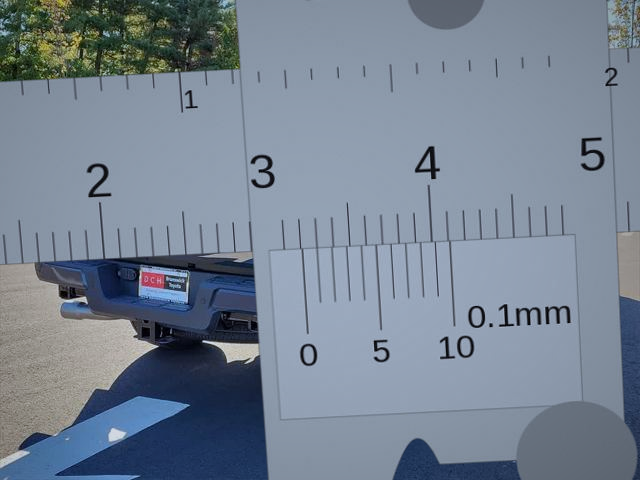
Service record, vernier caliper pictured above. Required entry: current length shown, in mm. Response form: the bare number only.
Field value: 32.1
